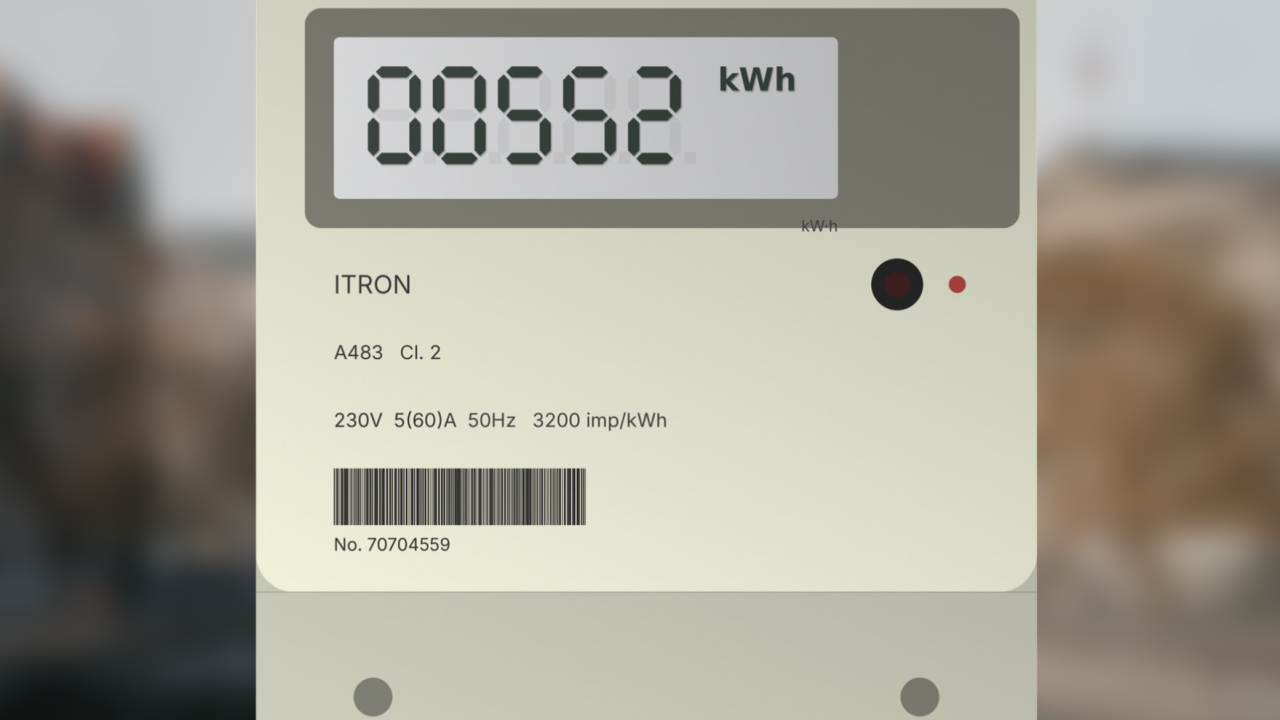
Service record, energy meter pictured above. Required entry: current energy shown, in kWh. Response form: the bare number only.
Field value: 552
